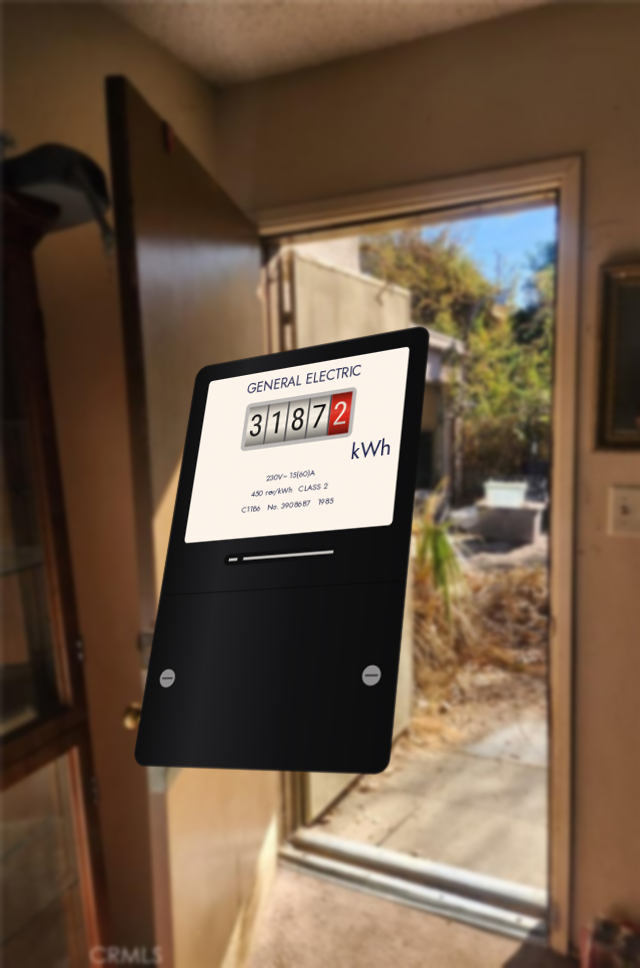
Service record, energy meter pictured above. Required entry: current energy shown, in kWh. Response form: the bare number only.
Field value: 3187.2
